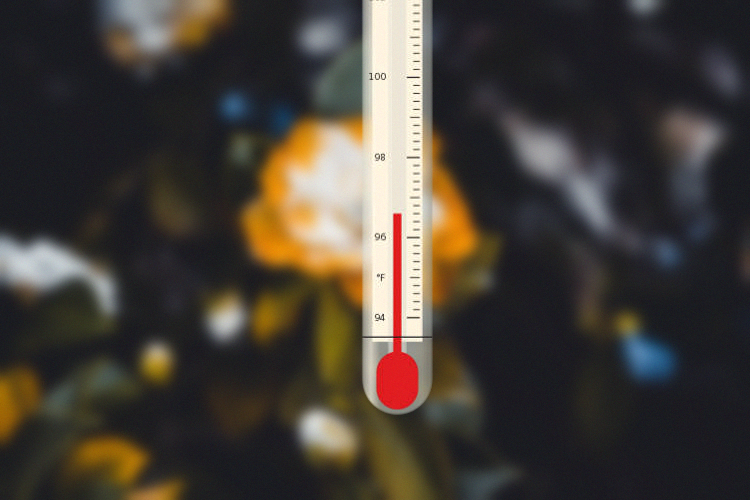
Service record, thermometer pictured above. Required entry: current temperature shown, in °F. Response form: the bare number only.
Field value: 96.6
